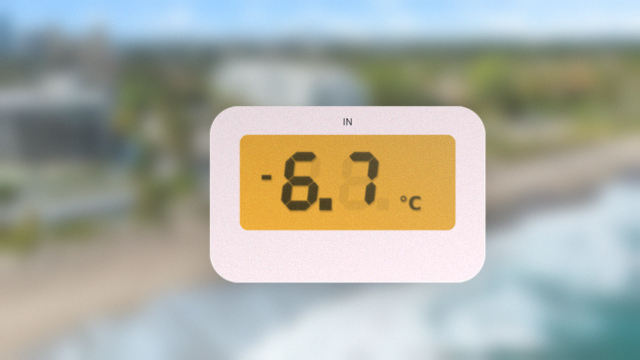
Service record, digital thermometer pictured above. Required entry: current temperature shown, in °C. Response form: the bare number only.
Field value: -6.7
